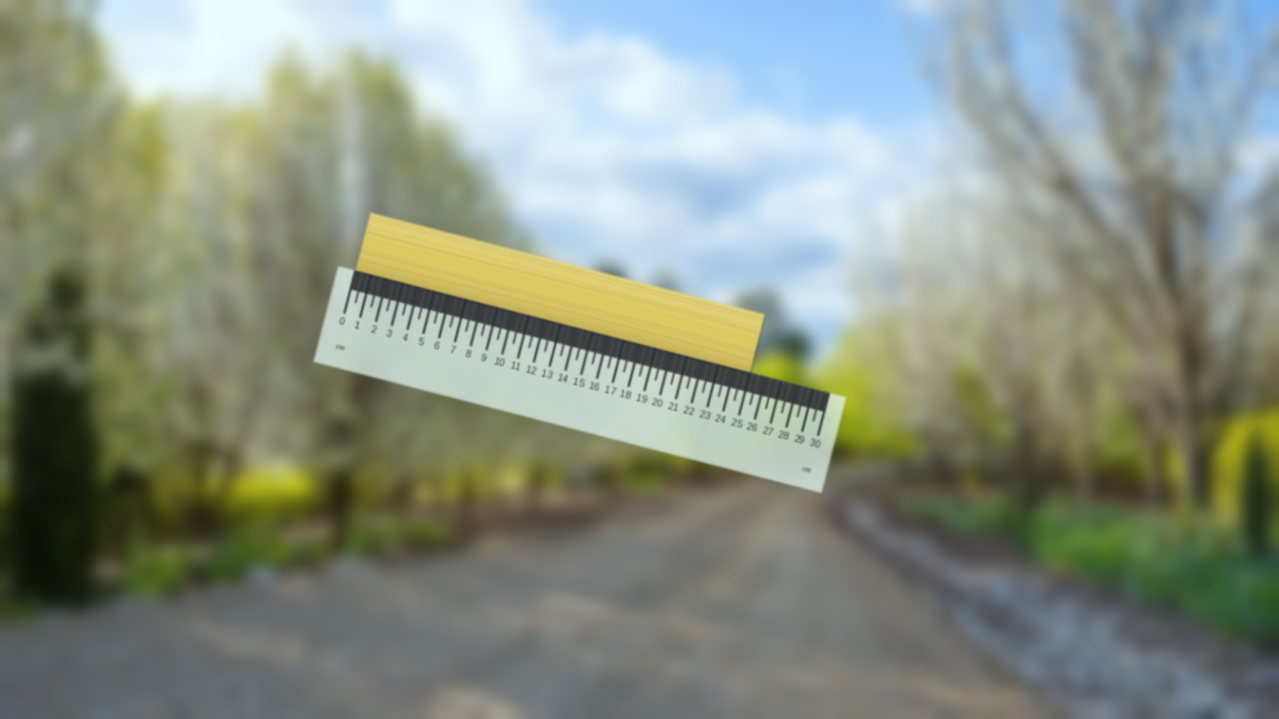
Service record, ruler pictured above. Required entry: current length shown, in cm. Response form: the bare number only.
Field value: 25
